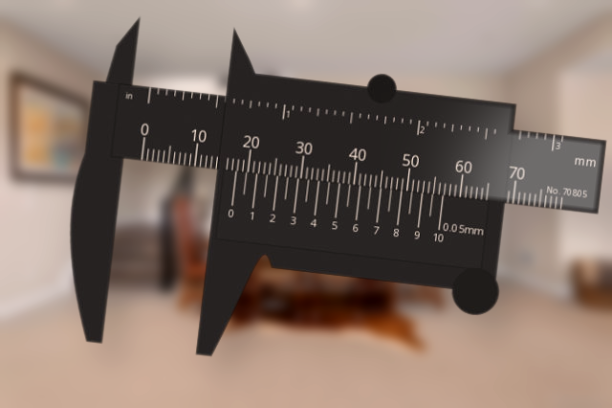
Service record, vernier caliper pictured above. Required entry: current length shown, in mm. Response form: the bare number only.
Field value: 17.8
